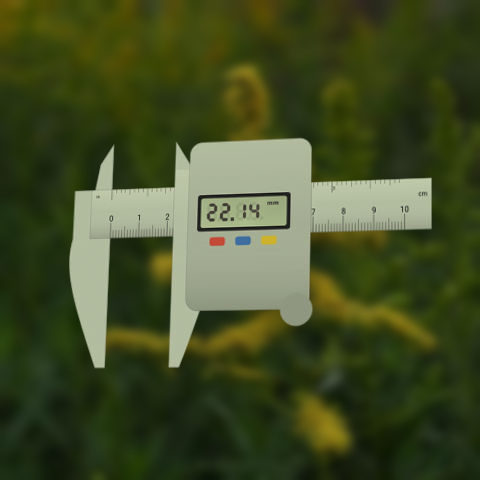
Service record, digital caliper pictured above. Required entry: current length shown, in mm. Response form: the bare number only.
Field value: 22.14
